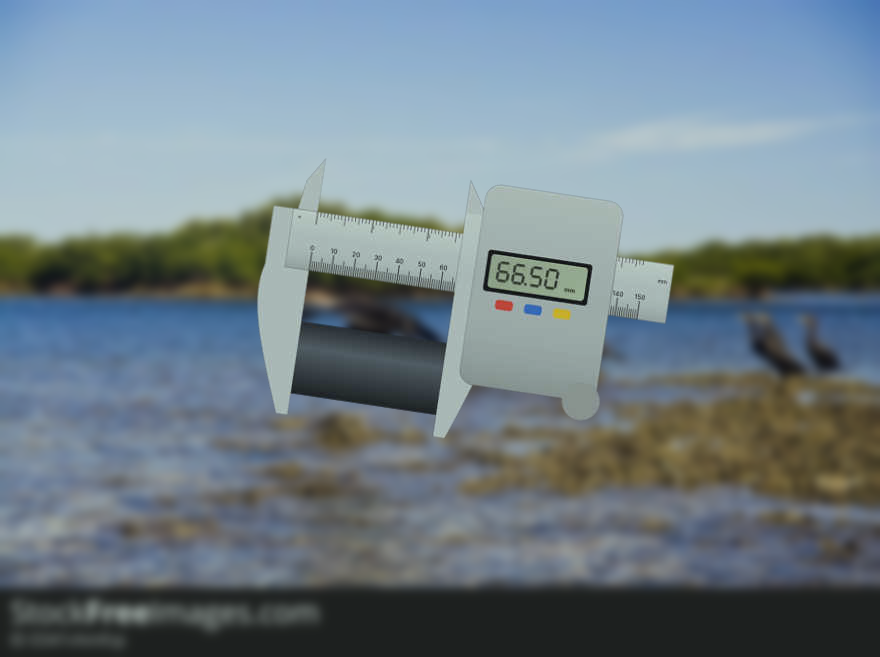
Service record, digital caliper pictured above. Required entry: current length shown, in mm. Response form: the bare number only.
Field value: 66.50
